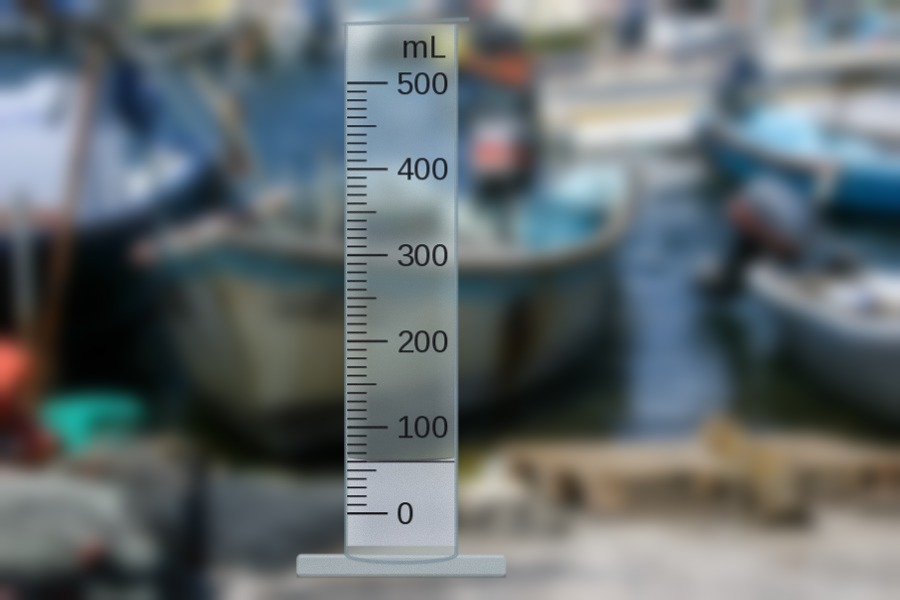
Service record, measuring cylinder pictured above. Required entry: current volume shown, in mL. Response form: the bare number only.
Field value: 60
